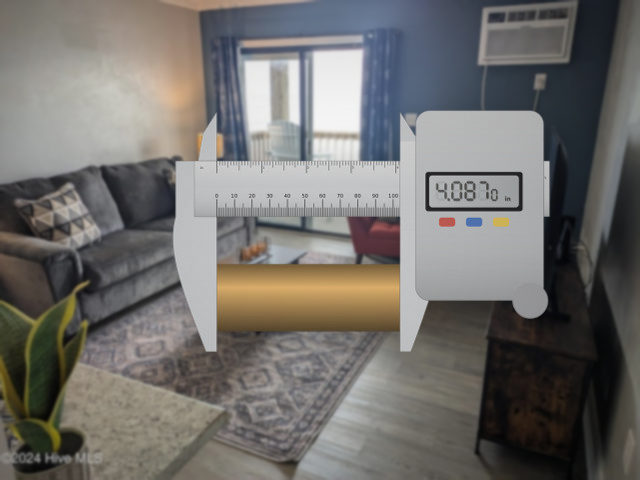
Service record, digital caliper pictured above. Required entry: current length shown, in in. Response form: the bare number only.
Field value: 4.0870
